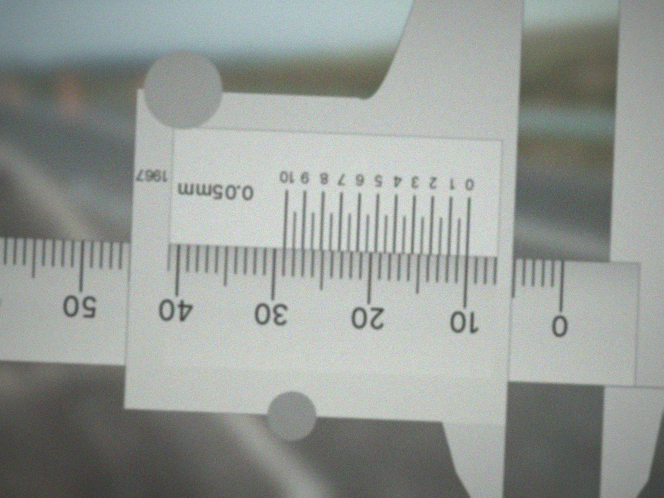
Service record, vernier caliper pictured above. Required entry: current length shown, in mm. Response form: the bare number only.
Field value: 10.0
